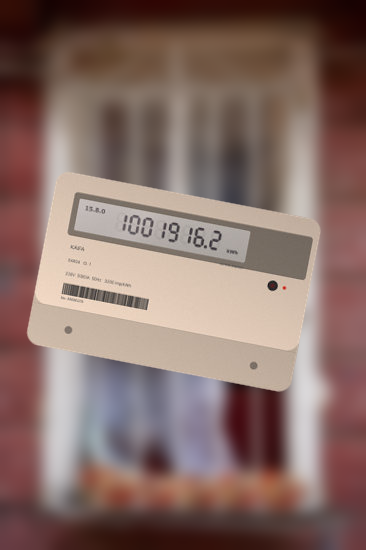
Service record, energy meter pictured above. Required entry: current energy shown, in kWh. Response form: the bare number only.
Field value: 1001916.2
